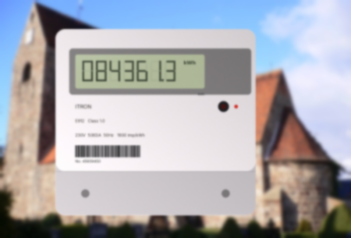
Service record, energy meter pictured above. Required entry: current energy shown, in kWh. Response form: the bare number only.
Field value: 84361.3
